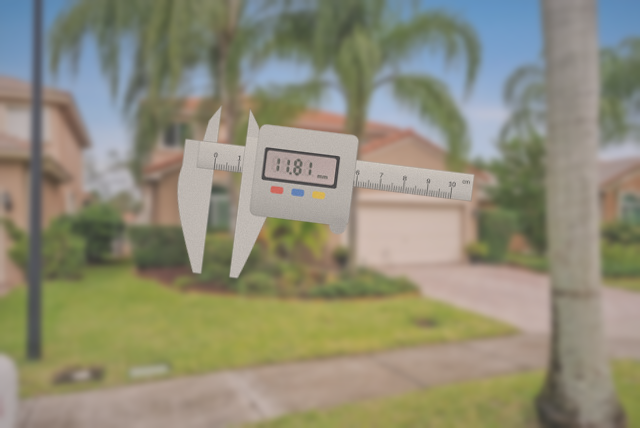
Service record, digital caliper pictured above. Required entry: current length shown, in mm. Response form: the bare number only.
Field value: 11.81
